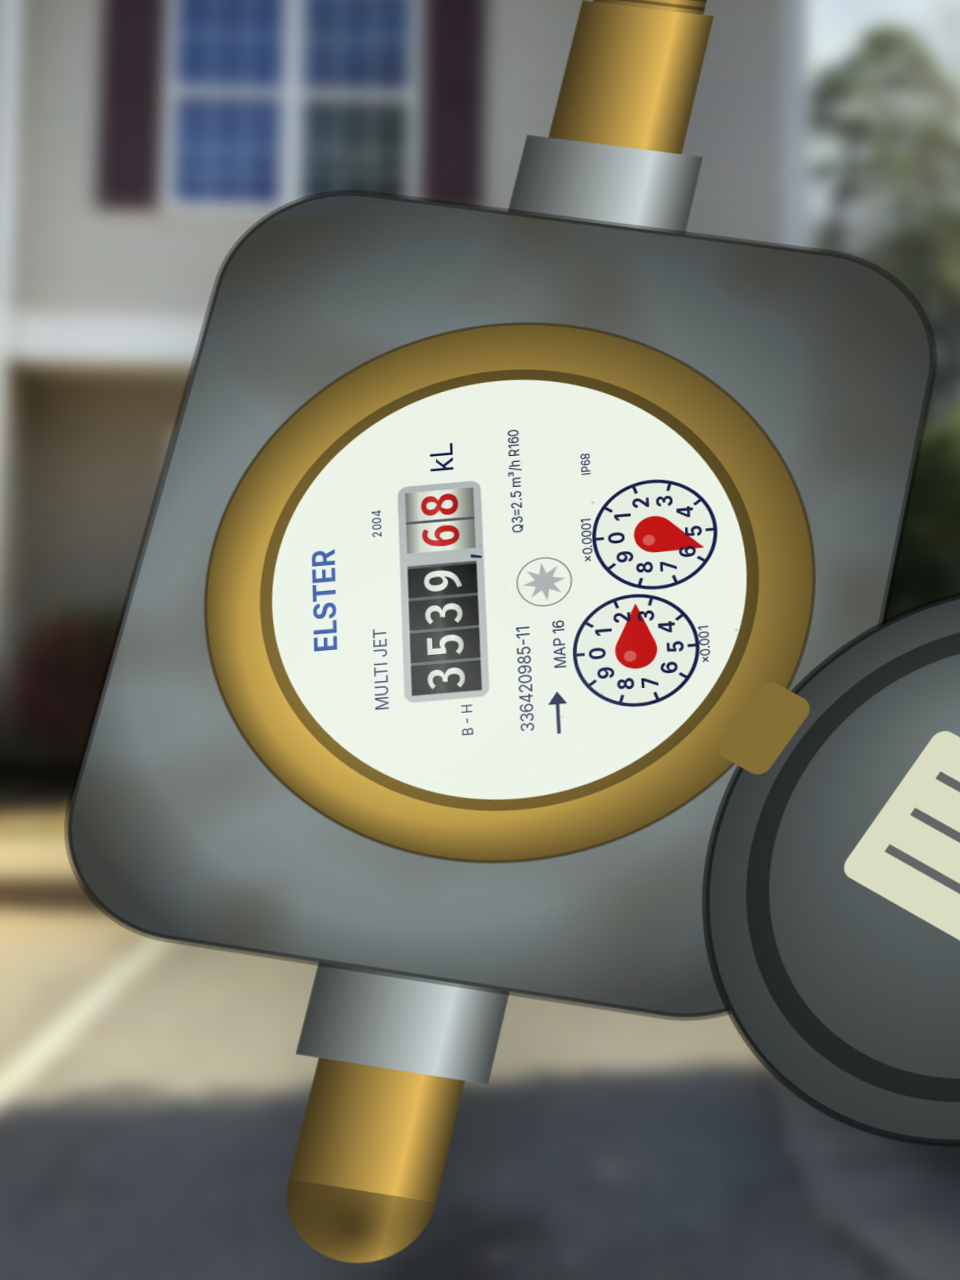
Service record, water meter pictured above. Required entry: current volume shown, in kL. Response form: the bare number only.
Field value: 3539.6825
